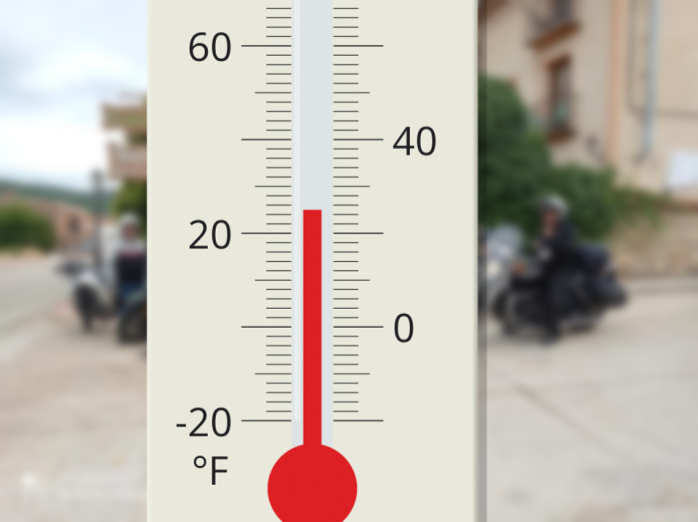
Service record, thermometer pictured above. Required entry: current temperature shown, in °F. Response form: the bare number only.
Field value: 25
